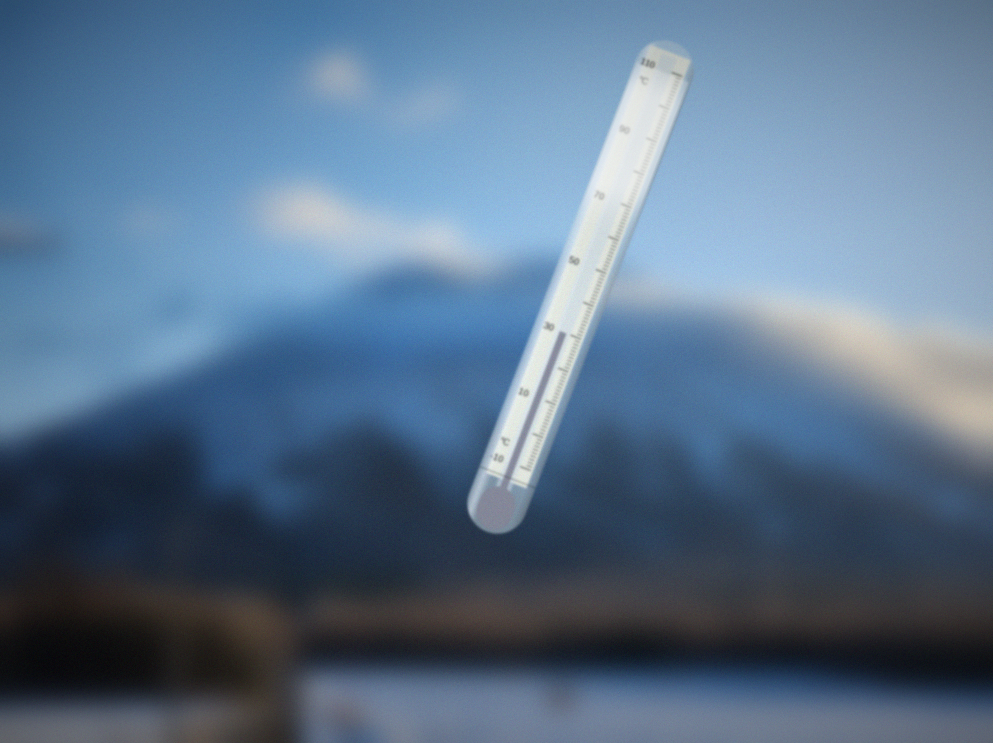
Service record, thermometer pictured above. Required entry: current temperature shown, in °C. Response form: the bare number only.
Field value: 30
